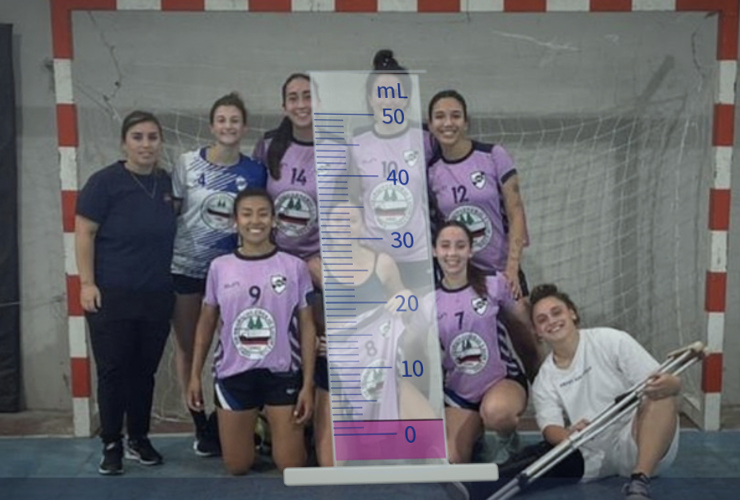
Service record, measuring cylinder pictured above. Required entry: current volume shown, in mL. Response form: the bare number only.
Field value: 2
